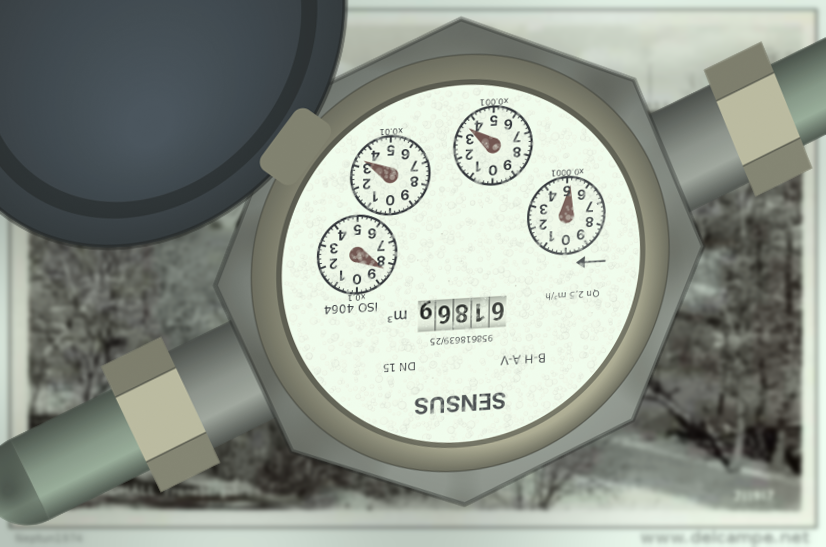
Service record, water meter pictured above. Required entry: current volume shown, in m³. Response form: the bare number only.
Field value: 61868.8335
